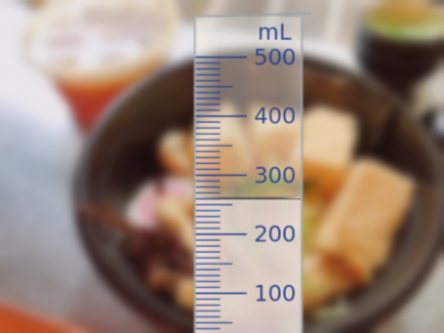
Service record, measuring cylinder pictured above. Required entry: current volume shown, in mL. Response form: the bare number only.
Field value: 260
